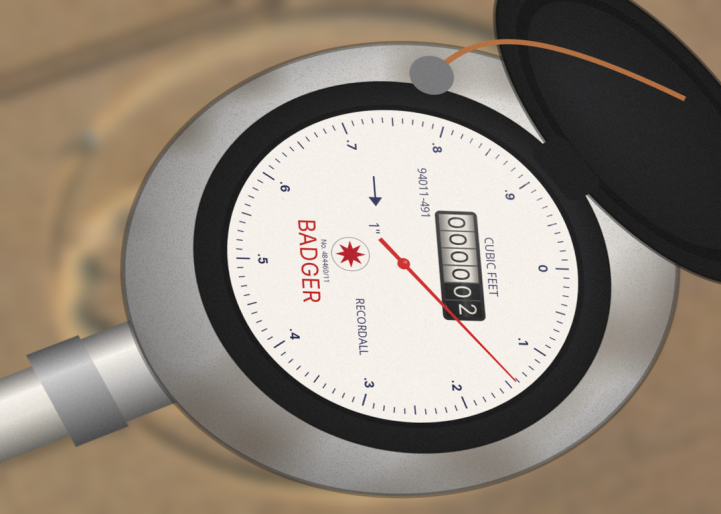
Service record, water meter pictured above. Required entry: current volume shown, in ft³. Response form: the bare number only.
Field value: 2.14
